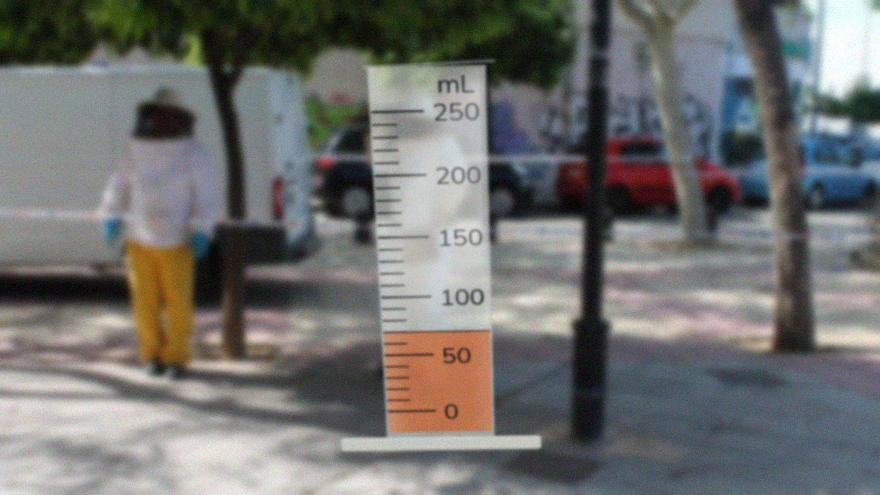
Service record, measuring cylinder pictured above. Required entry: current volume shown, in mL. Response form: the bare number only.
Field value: 70
